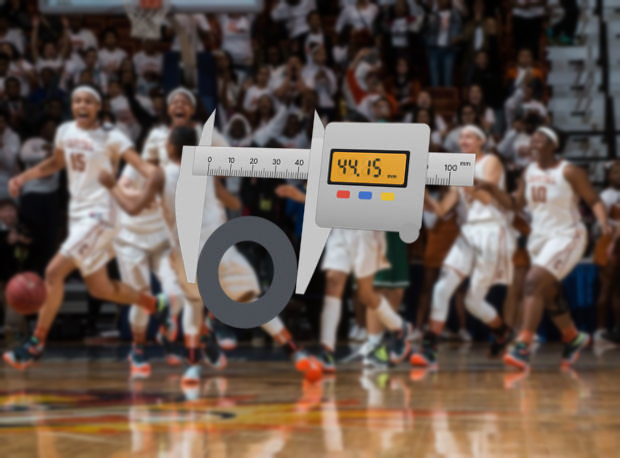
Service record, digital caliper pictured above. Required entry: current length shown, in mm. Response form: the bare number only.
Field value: 44.15
